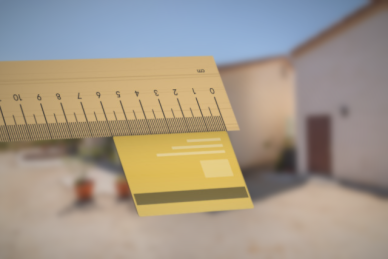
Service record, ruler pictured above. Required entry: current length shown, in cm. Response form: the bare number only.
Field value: 6
